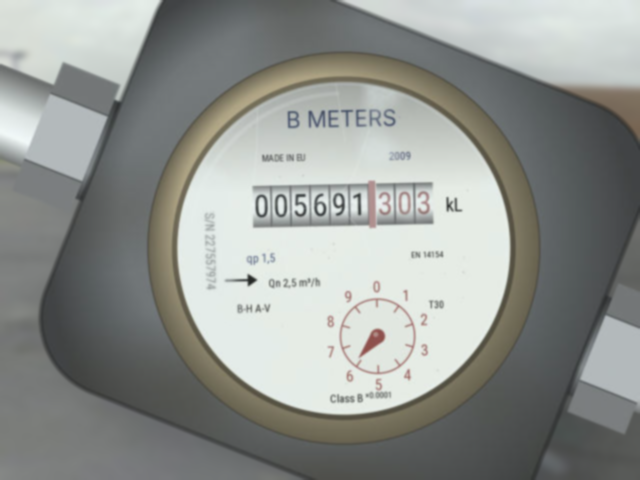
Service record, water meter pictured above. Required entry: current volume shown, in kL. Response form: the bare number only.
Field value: 5691.3036
